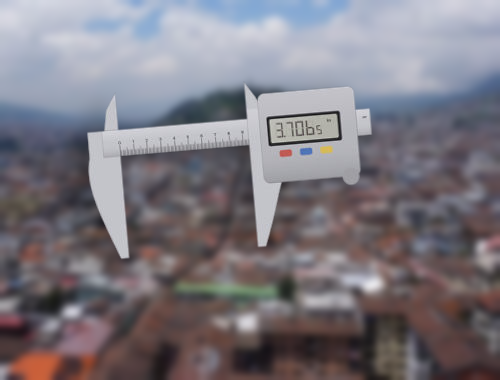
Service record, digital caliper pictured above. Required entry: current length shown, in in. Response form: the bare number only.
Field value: 3.7065
